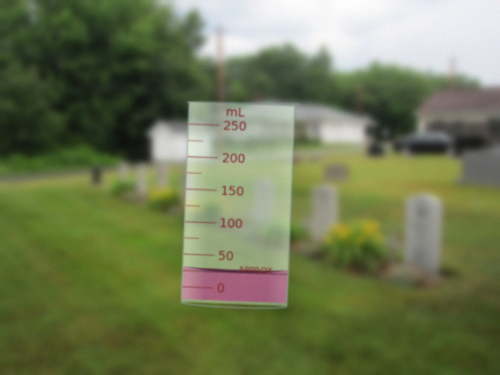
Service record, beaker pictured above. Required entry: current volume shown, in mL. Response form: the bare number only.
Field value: 25
